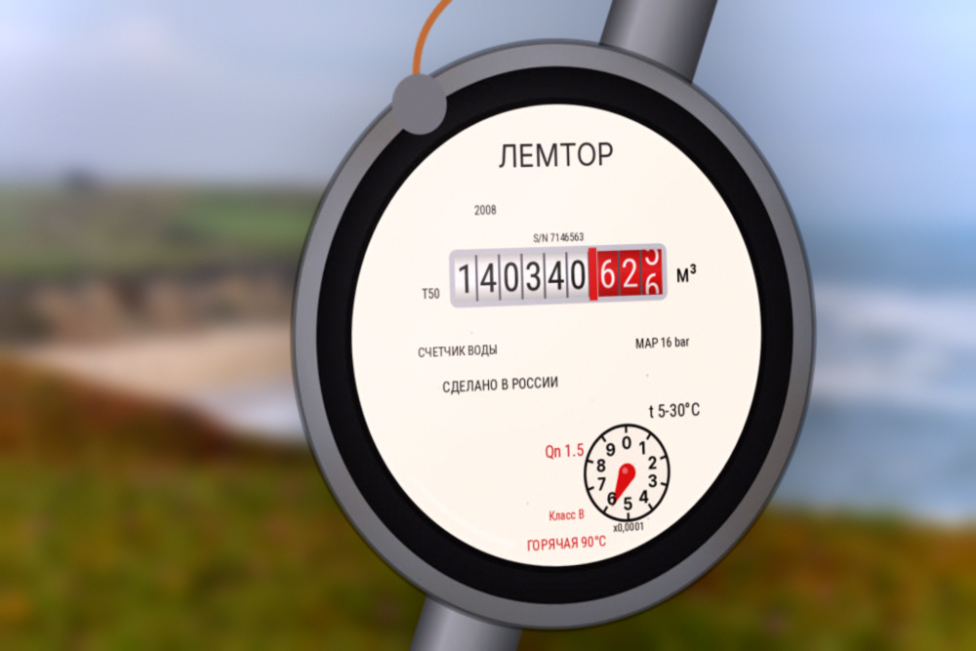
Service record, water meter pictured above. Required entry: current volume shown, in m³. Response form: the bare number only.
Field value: 140340.6255
